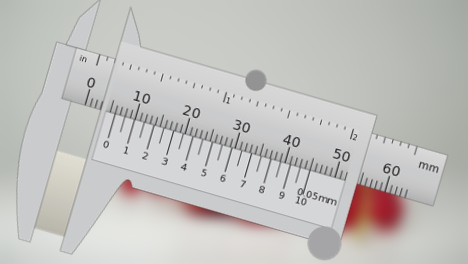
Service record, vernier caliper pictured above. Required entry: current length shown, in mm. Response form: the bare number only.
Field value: 6.0
